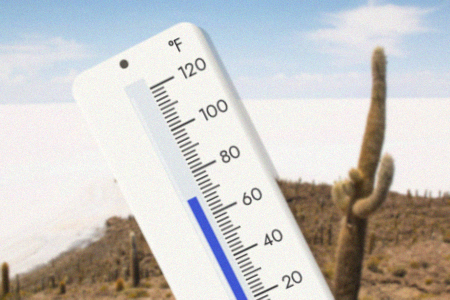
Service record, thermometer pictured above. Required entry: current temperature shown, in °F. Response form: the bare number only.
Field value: 70
